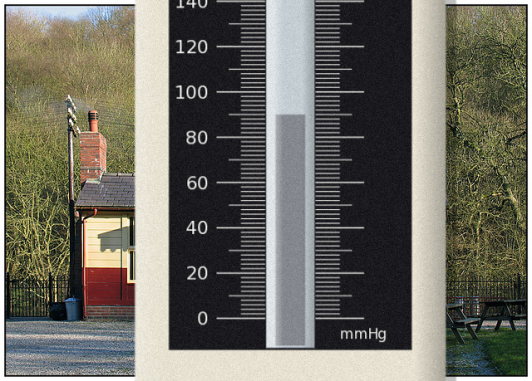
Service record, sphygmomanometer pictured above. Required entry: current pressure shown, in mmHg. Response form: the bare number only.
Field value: 90
